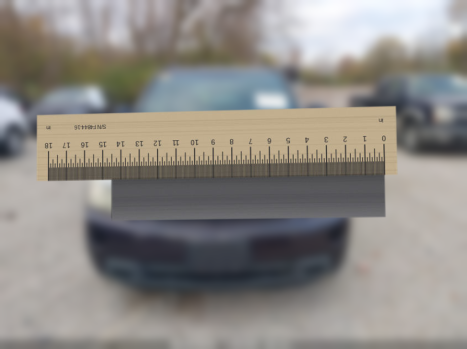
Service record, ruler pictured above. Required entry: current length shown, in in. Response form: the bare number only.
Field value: 14.5
